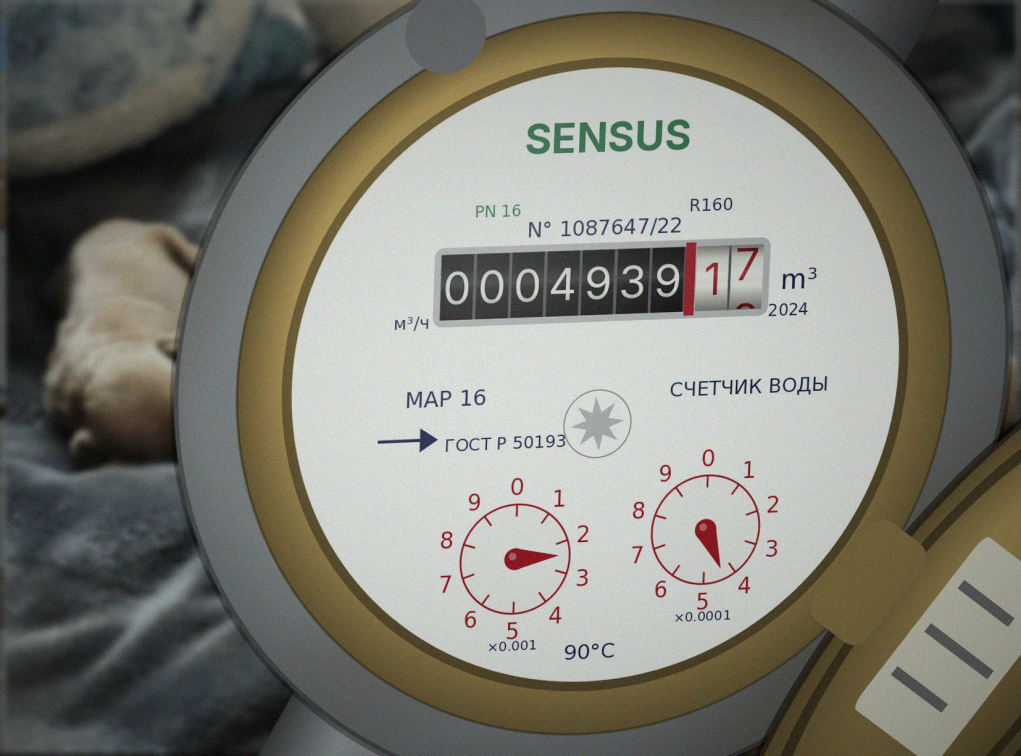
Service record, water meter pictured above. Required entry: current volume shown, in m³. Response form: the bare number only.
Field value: 4939.1724
